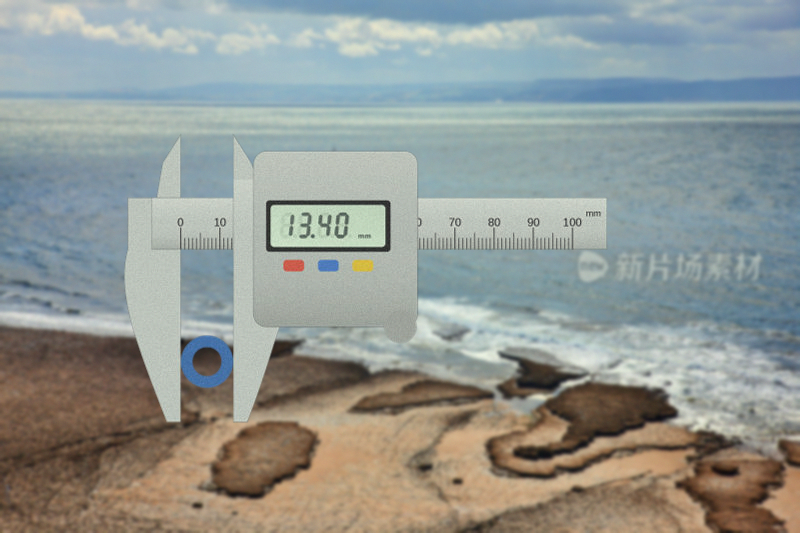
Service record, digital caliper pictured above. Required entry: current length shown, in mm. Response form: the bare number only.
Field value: 13.40
